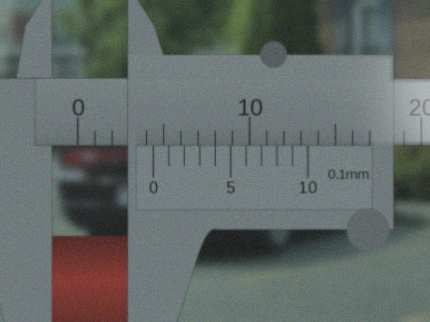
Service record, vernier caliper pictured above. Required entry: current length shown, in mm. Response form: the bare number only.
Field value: 4.4
